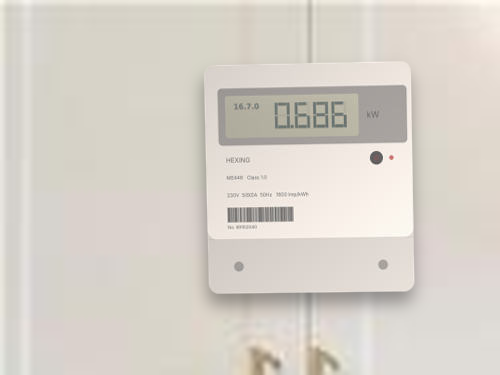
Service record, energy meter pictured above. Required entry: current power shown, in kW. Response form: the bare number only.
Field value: 0.686
